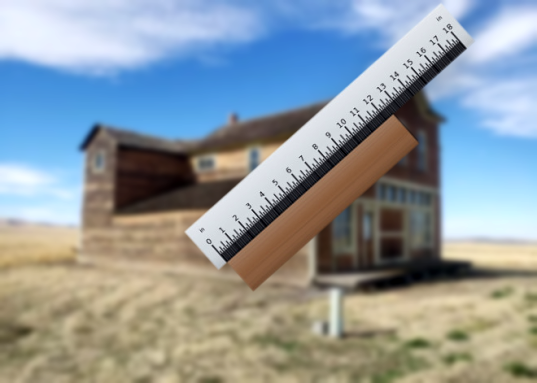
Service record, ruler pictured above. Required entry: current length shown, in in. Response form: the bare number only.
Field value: 12.5
